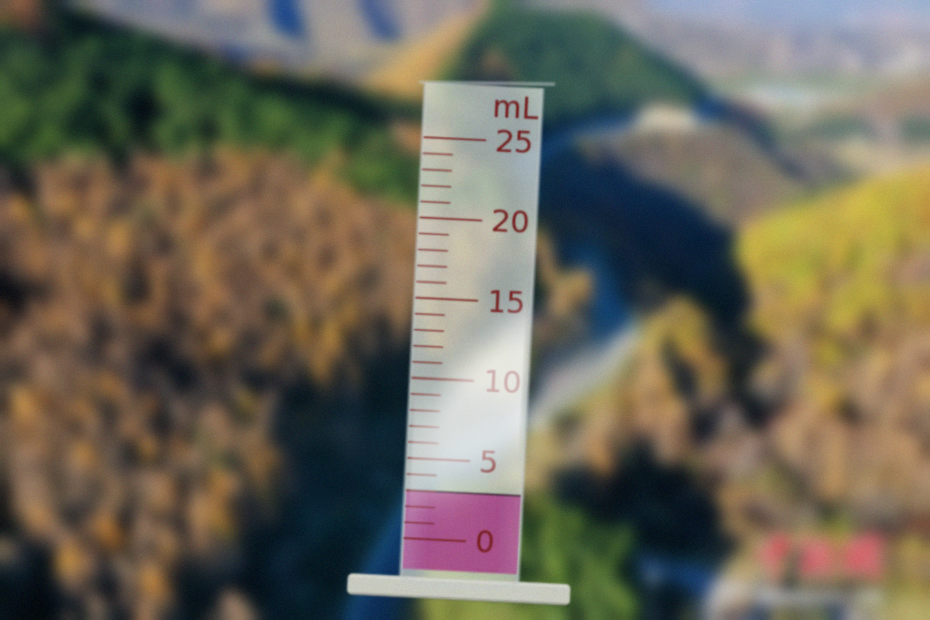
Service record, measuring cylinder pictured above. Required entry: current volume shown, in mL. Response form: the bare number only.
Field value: 3
